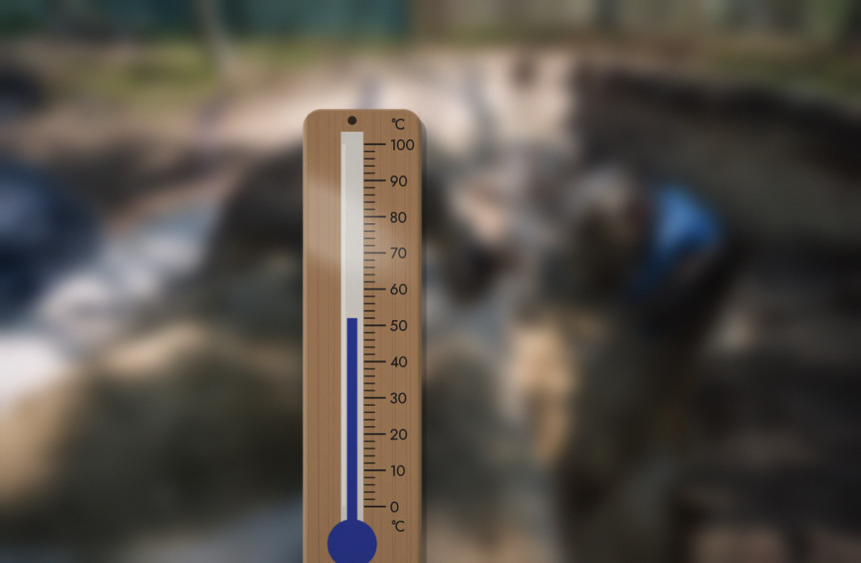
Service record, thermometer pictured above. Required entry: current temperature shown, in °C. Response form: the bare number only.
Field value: 52
